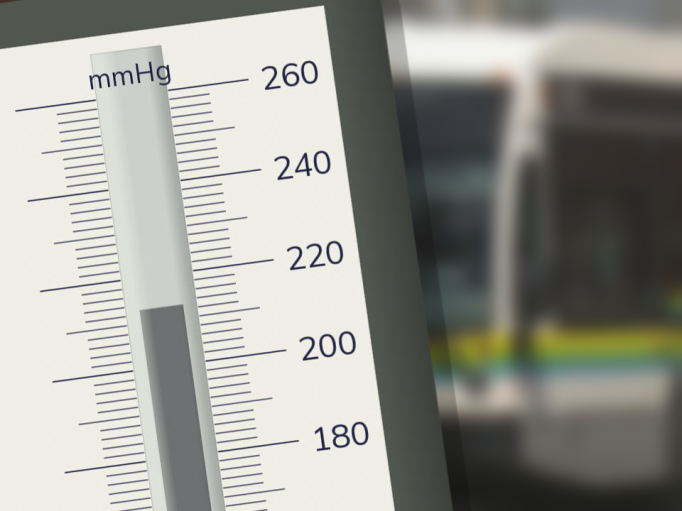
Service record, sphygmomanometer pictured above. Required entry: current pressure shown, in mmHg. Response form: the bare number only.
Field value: 213
